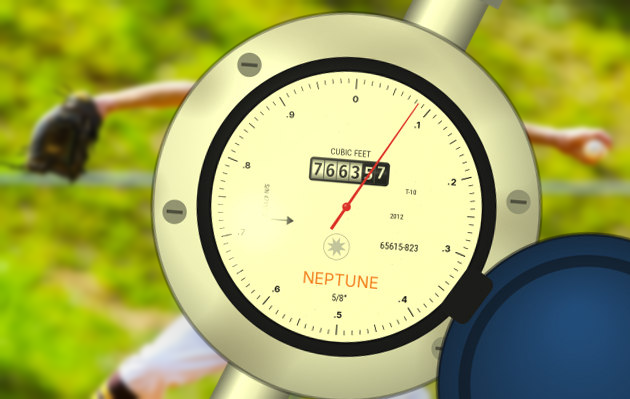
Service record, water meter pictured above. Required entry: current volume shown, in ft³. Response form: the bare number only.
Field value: 766357.08
